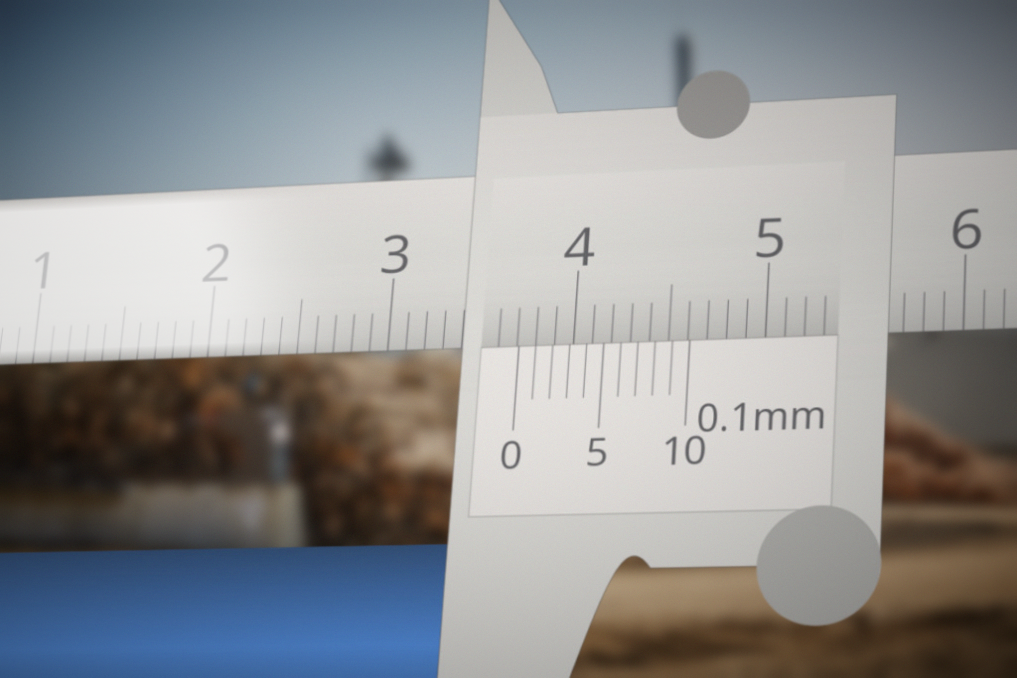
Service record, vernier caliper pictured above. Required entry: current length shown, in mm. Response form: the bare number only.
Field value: 37.1
